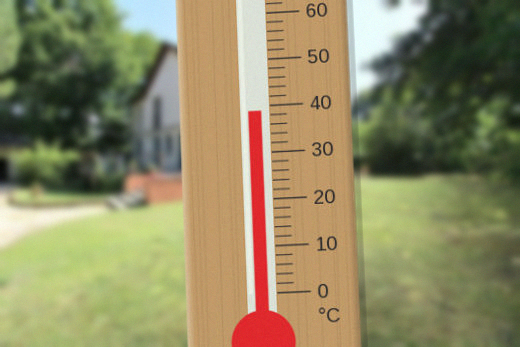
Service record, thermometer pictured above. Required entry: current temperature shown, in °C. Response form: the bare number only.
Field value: 39
